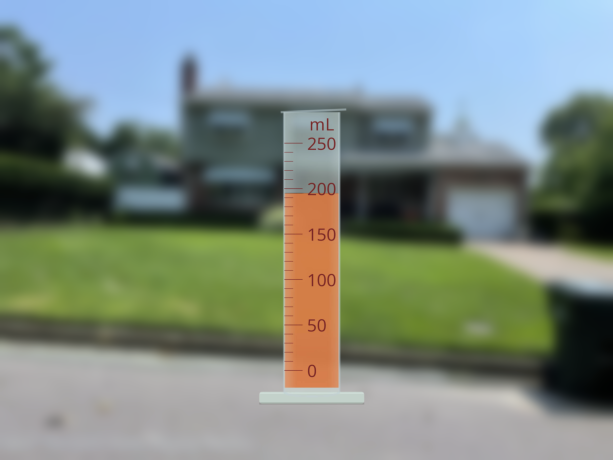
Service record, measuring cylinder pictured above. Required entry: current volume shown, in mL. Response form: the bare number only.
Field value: 195
